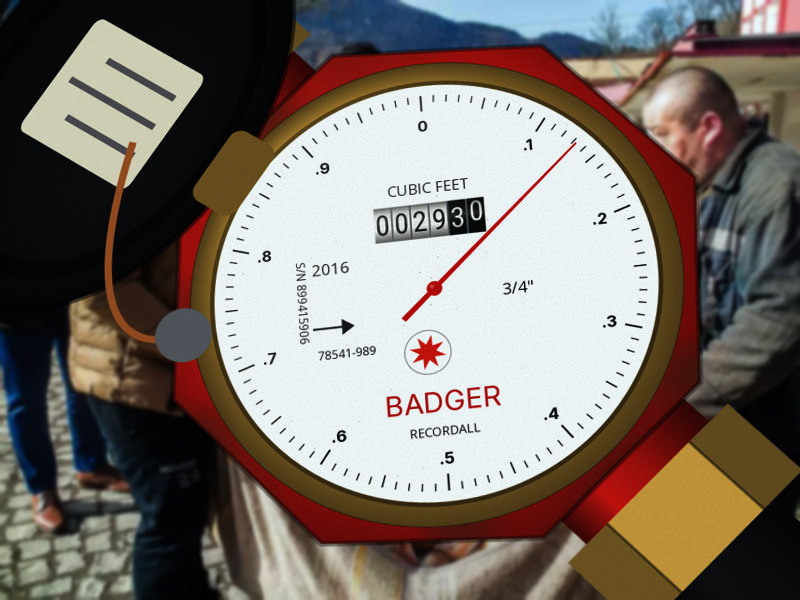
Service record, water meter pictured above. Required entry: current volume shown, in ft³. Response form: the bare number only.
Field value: 2930.13
